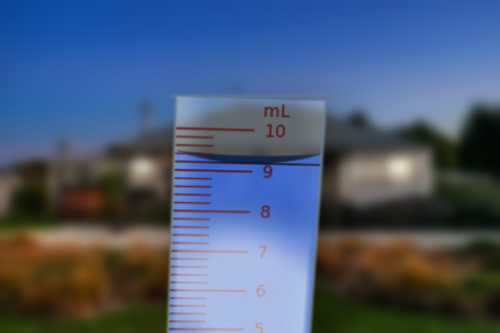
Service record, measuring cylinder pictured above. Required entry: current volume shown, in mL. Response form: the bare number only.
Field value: 9.2
